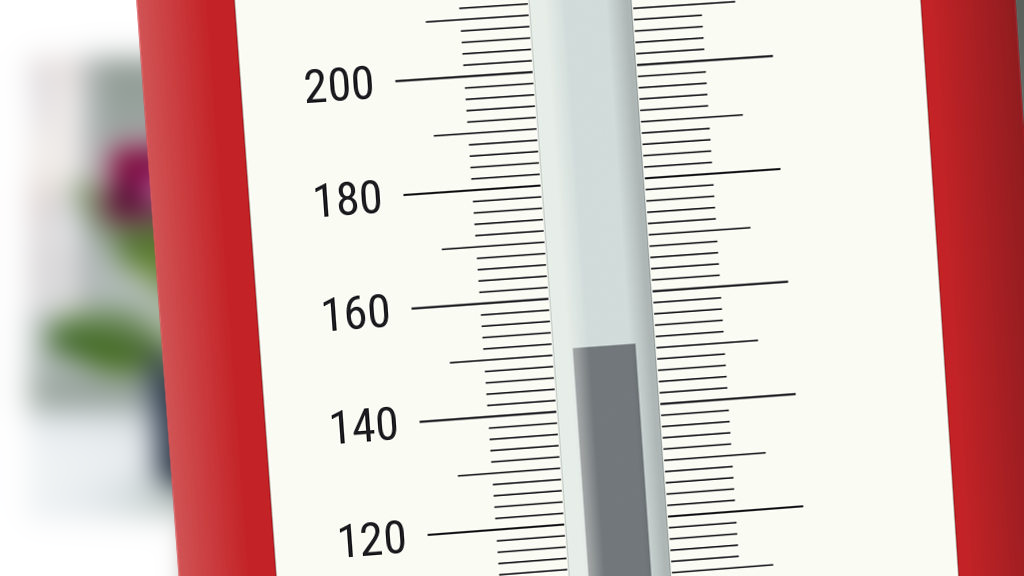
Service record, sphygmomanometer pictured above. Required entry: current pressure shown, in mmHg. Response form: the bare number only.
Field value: 151
